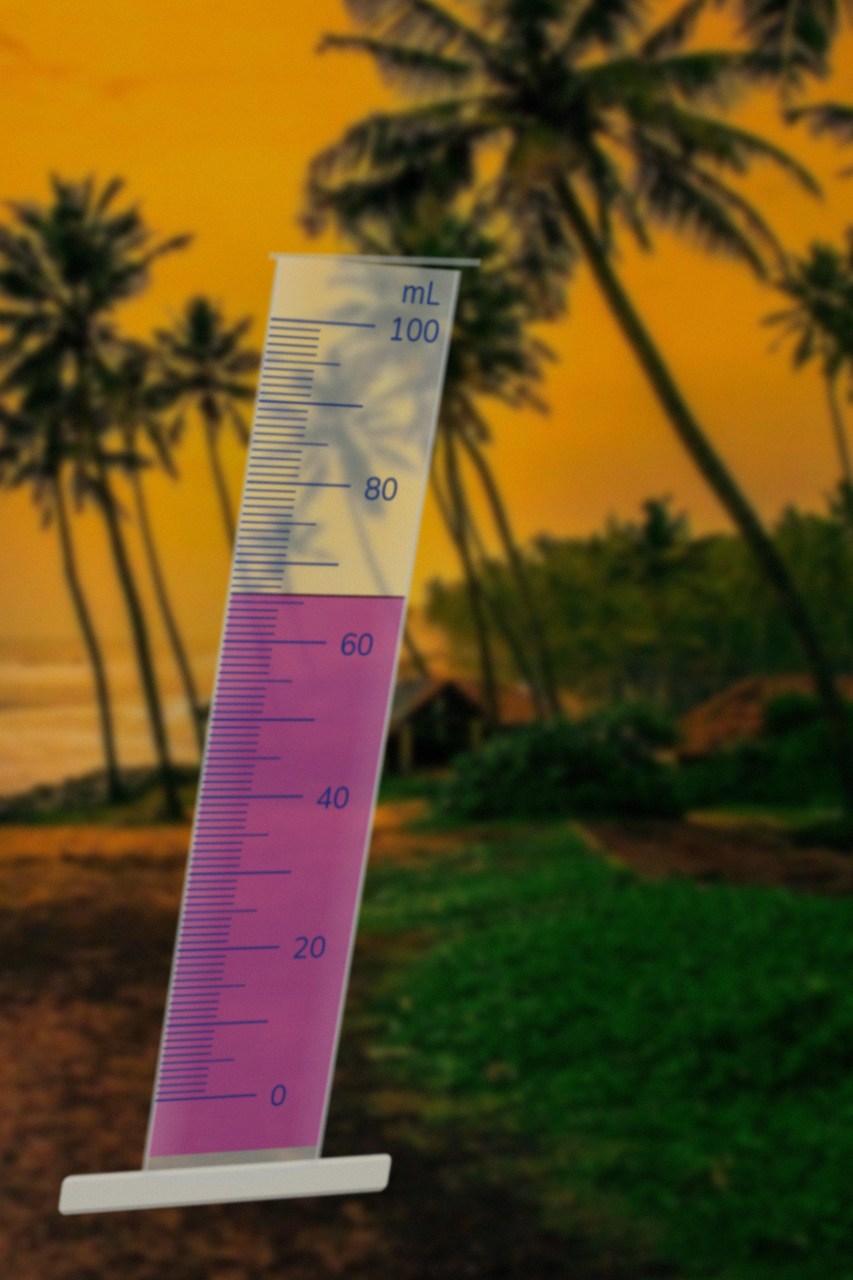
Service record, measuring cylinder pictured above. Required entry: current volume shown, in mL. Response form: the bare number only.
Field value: 66
